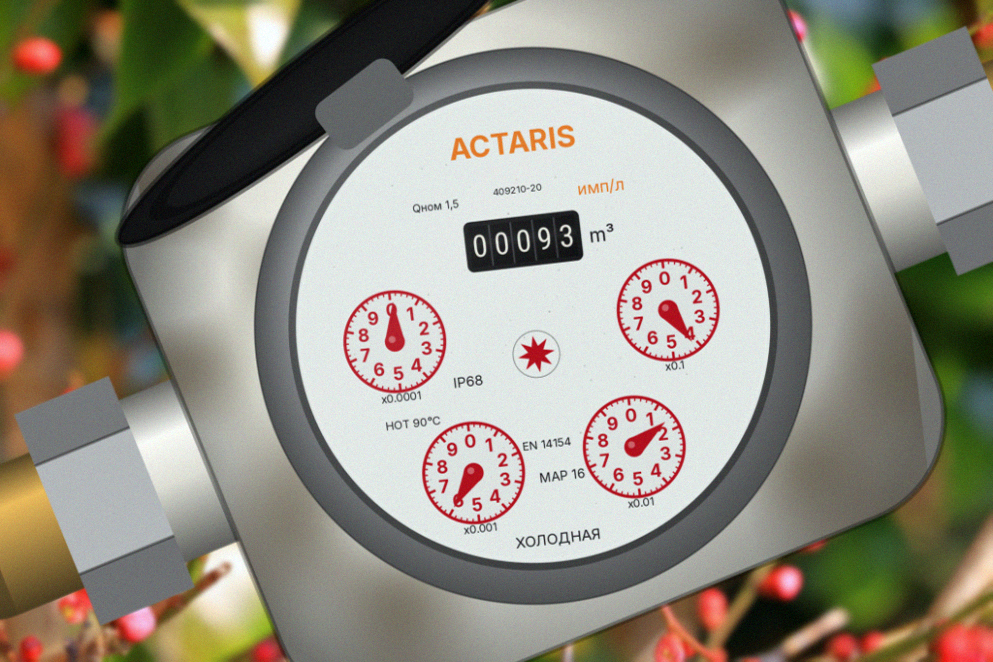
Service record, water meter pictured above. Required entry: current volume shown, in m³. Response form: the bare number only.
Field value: 93.4160
